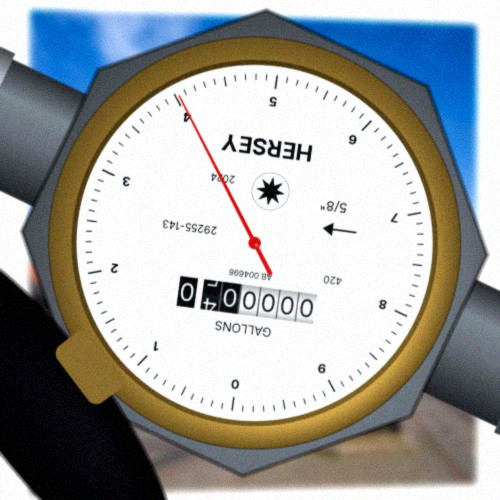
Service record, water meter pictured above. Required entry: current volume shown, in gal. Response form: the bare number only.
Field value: 44.0
